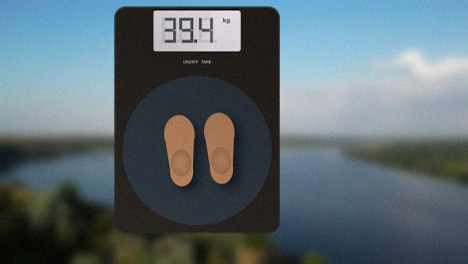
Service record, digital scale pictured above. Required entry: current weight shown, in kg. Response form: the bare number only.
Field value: 39.4
